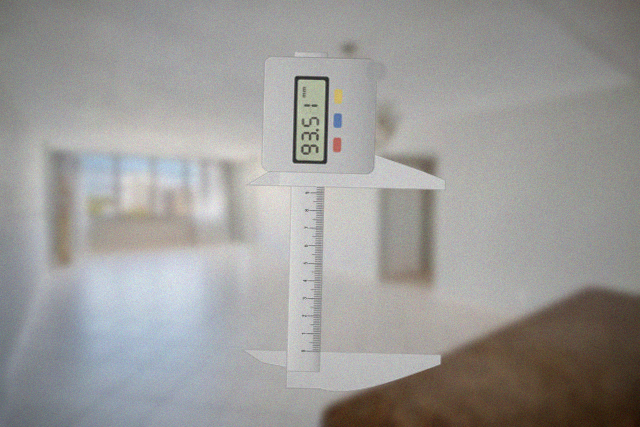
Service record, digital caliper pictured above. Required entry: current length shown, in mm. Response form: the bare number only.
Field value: 93.51
